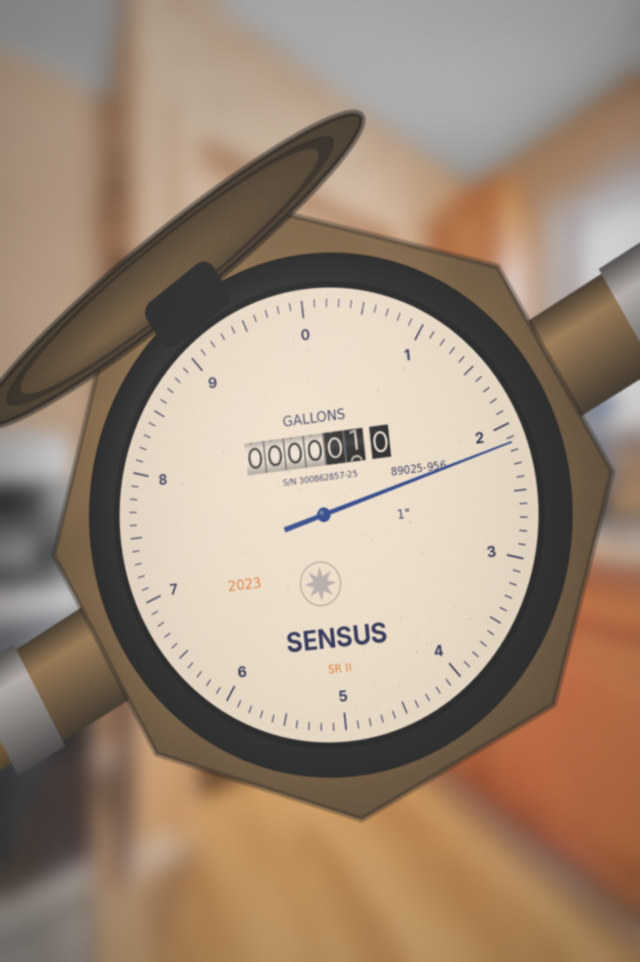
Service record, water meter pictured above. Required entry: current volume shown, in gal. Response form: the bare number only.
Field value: 12.1
